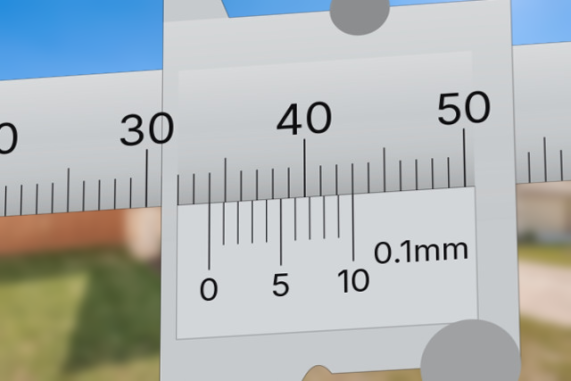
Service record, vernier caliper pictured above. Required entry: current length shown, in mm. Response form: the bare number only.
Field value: 34.0
